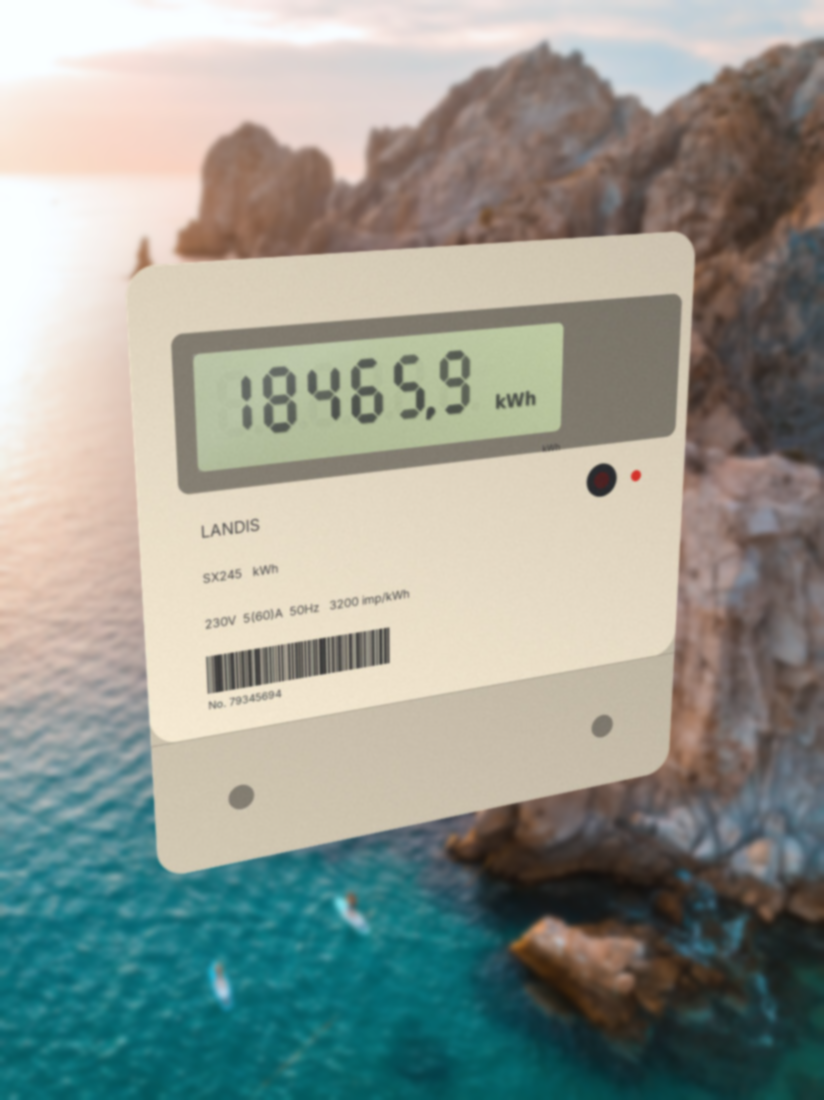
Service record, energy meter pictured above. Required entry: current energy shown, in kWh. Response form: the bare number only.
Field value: 18465.9
